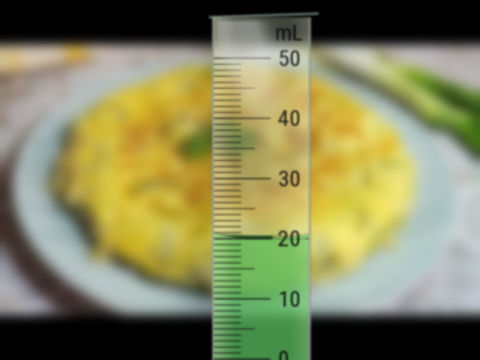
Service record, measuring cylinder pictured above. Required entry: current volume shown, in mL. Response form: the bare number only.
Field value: 20
